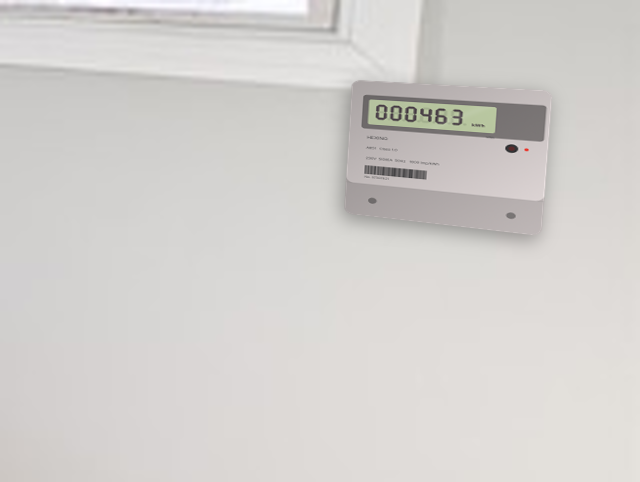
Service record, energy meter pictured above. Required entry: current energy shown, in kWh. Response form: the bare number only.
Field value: 463
